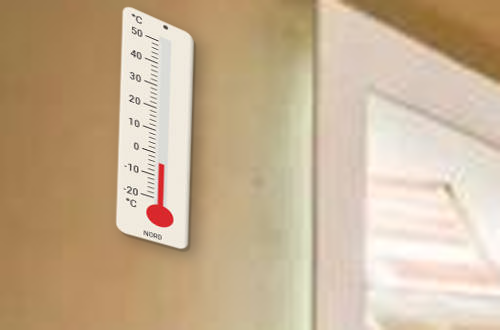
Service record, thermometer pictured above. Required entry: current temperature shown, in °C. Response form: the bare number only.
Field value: -4
